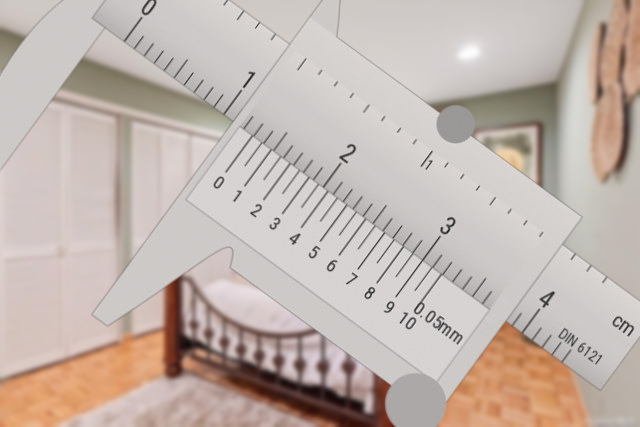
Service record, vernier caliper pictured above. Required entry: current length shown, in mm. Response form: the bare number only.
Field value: 12.9
